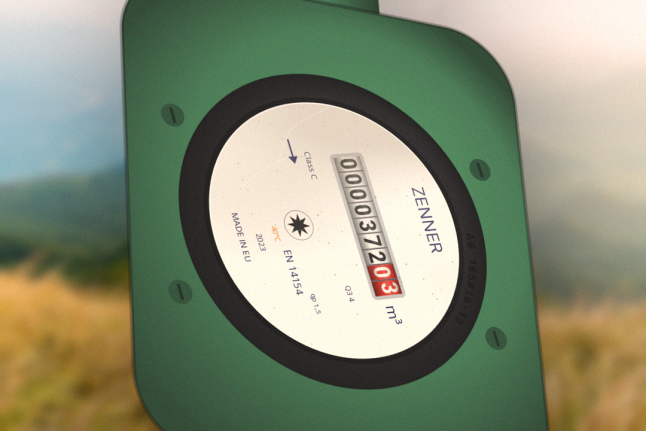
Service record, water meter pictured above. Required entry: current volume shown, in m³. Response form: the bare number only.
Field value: 372.03
